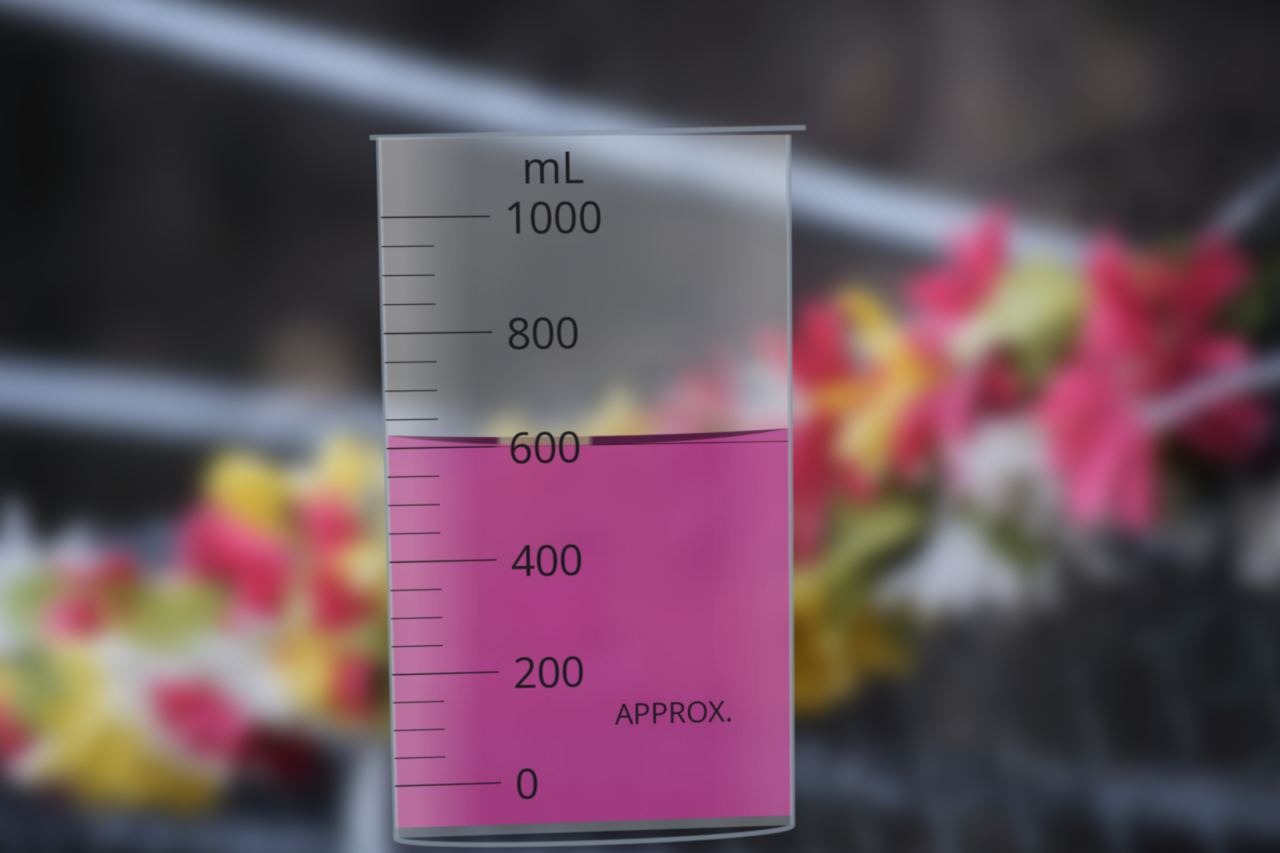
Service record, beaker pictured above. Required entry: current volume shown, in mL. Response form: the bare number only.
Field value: 600
